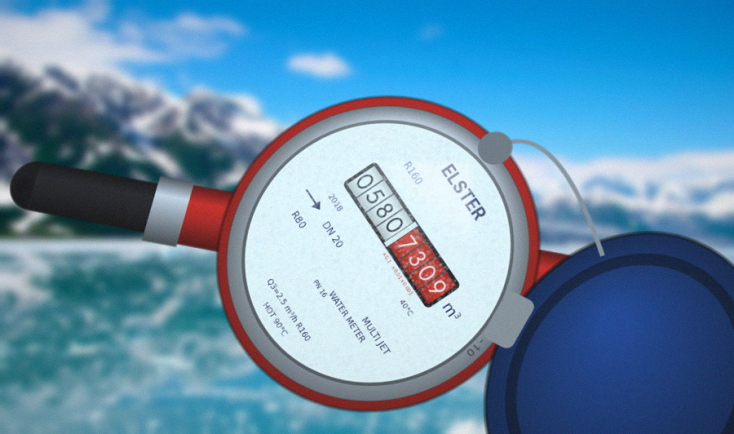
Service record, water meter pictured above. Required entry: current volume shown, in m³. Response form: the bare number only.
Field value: 580.7309
